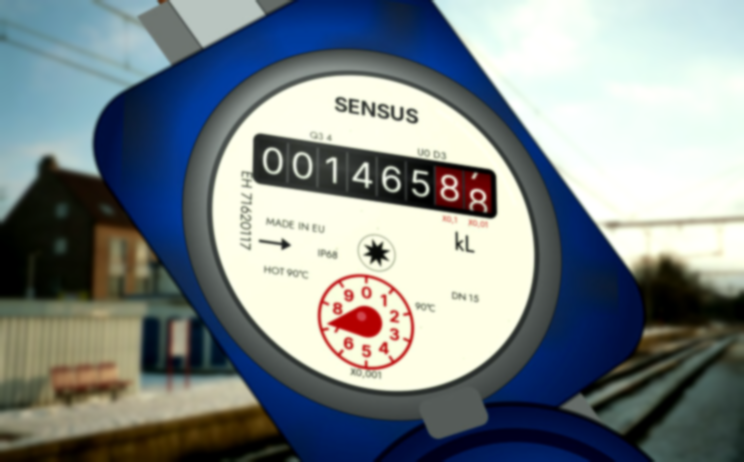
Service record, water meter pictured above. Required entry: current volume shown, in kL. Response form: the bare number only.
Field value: 1465.877
